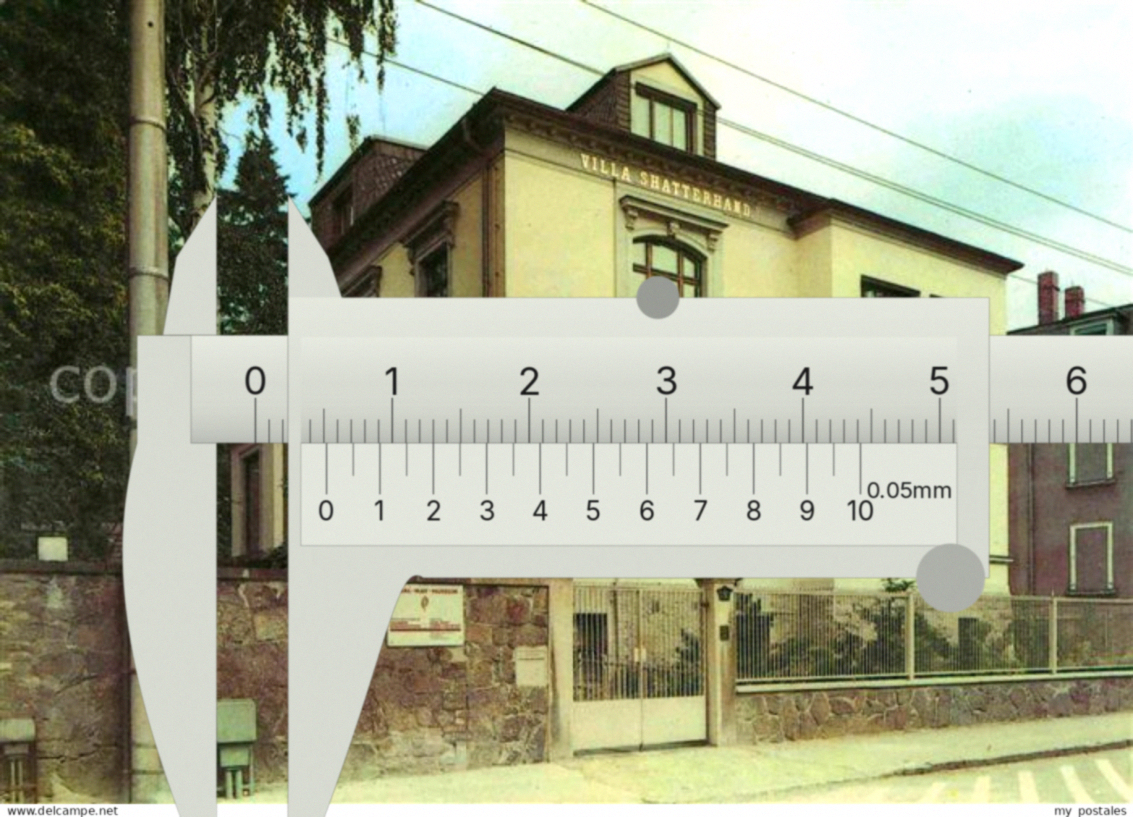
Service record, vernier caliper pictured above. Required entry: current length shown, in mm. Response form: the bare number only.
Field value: 5.2
